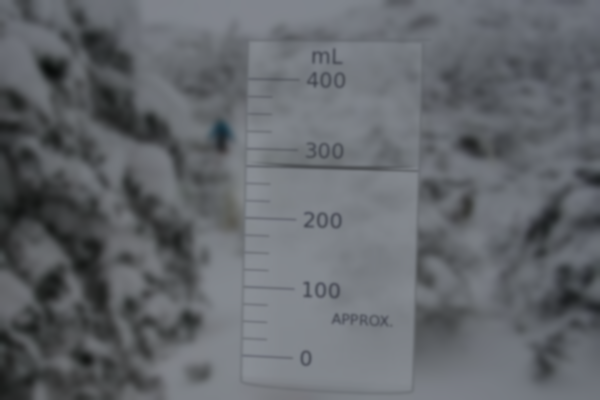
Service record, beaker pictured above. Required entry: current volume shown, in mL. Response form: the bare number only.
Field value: 275
